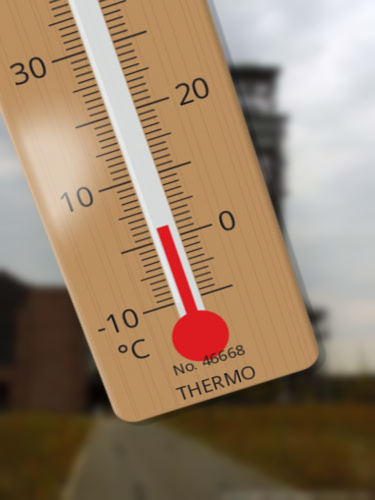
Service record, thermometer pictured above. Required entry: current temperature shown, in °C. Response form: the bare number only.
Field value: 2
